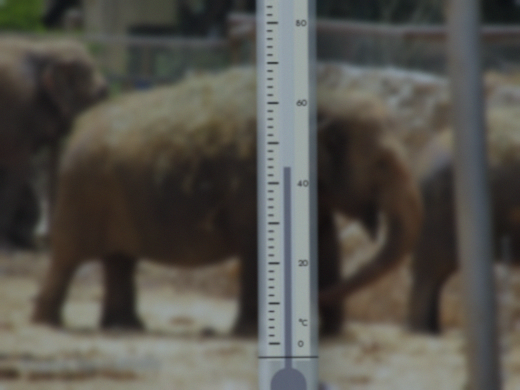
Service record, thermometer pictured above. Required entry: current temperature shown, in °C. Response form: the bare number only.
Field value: 44
